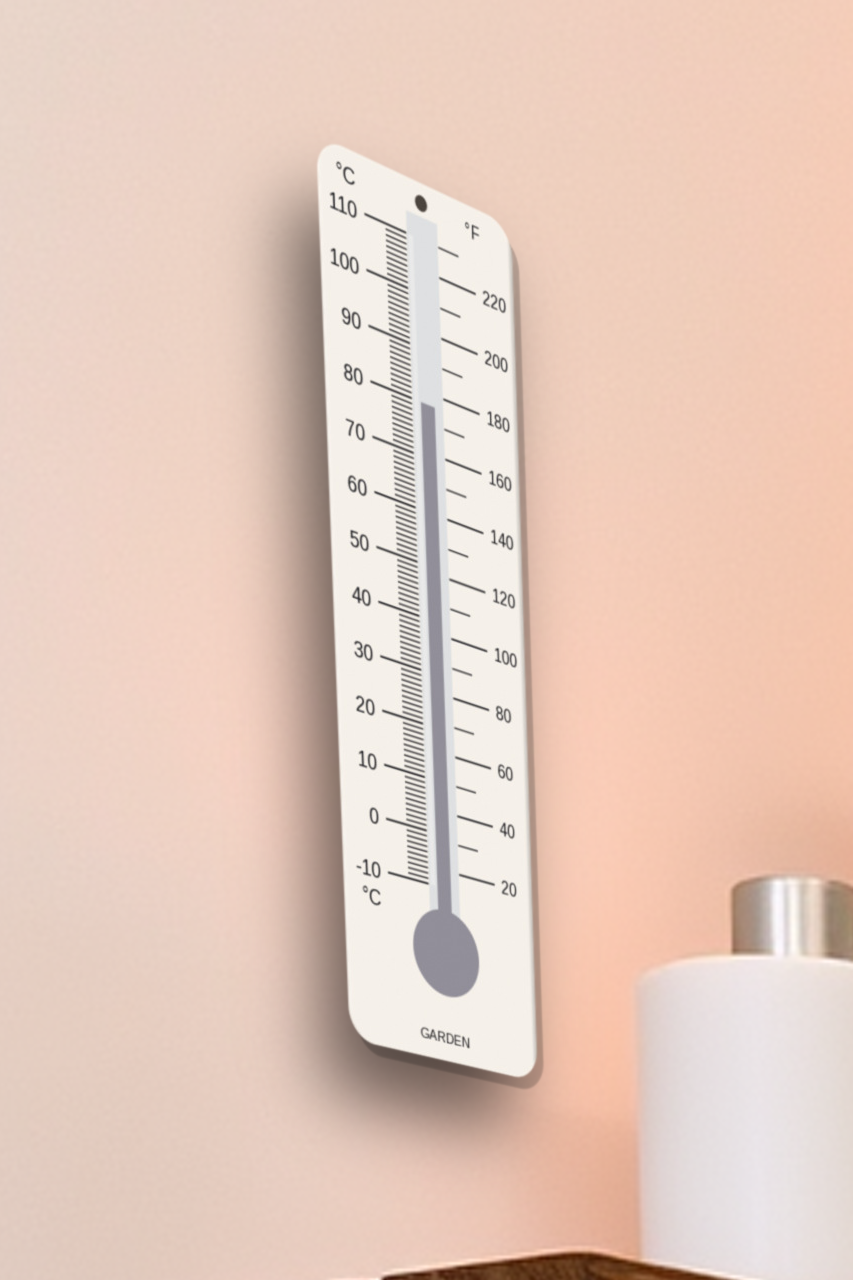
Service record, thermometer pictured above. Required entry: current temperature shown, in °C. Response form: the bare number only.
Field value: 80
